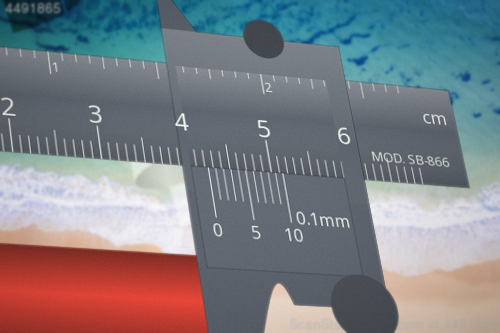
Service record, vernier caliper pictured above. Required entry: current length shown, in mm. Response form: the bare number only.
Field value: 42.4
